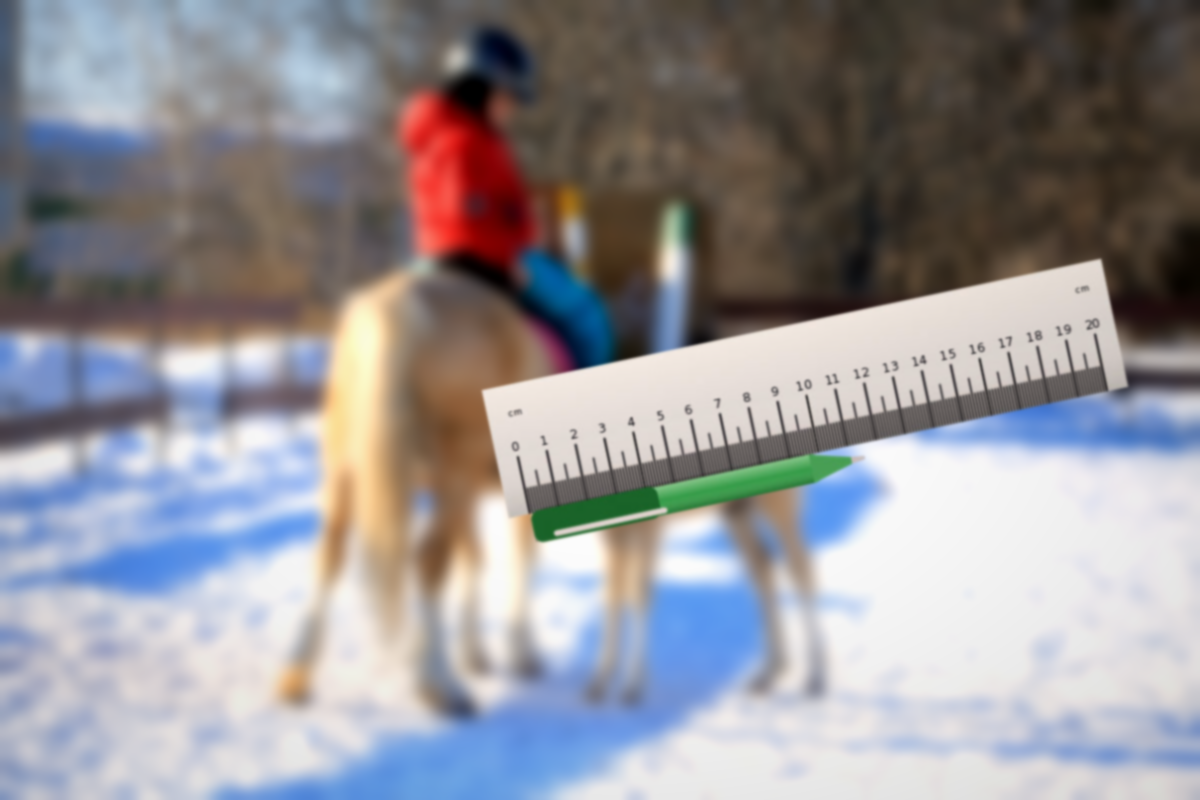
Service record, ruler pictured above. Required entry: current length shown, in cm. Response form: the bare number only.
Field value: 11.5
